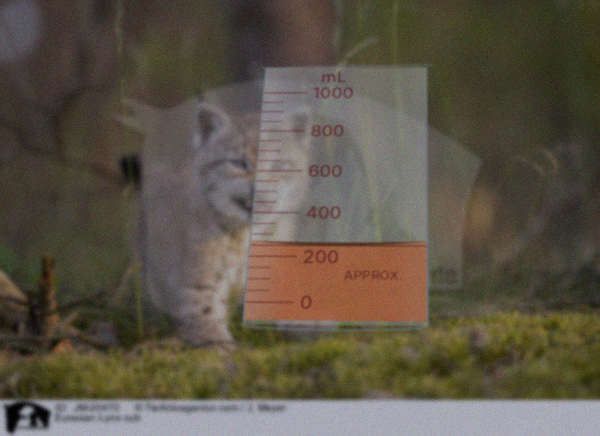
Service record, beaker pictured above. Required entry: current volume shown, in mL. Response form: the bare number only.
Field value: 250
